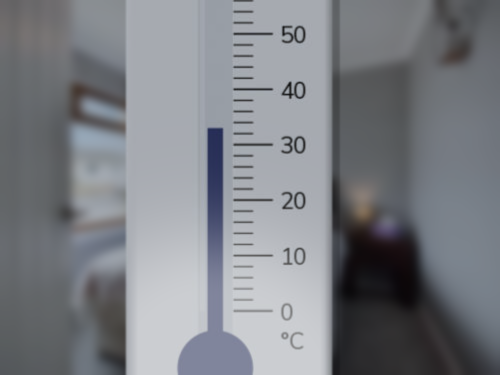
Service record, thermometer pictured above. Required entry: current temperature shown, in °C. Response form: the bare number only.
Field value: 33
